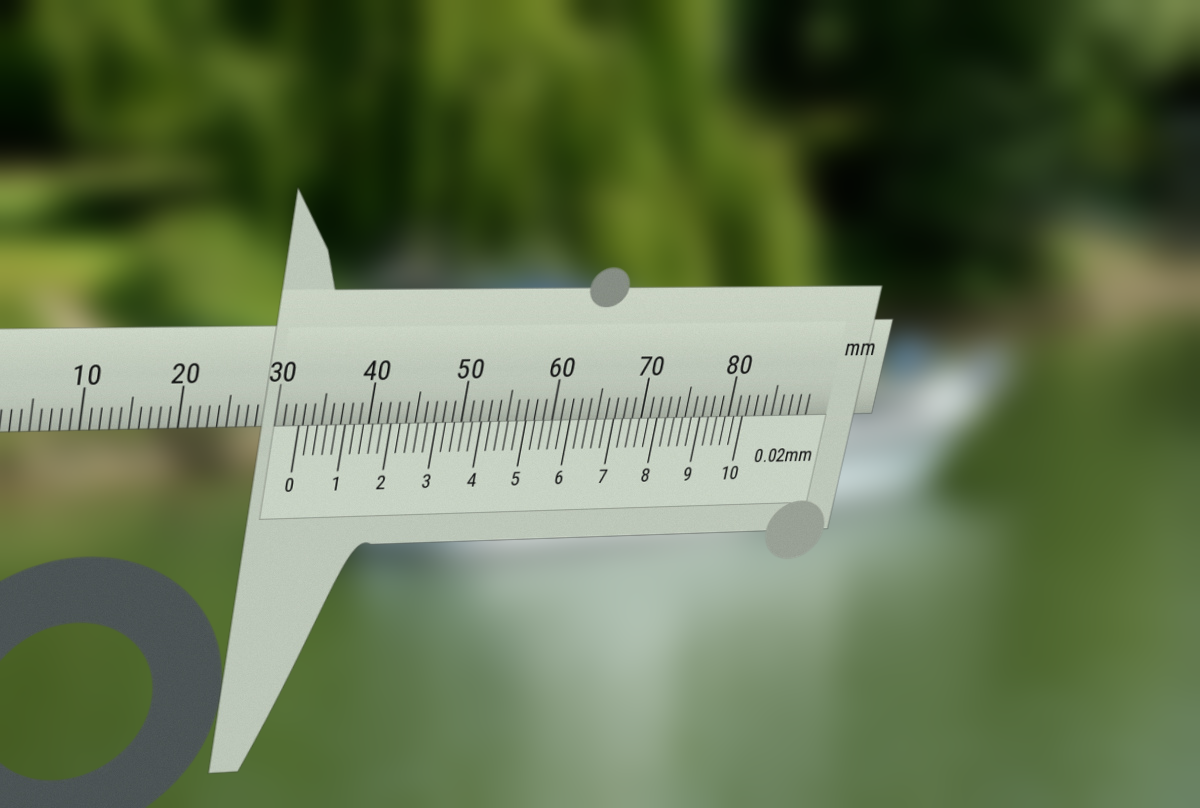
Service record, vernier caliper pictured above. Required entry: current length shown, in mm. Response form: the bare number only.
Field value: 32.6
